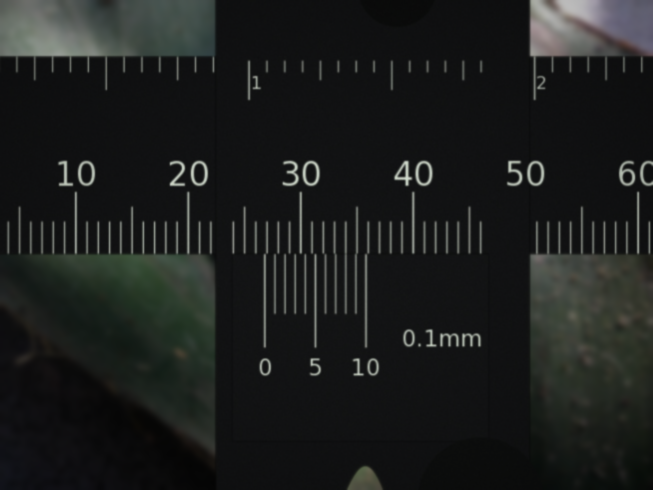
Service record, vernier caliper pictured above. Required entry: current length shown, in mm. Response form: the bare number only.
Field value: 26.8
